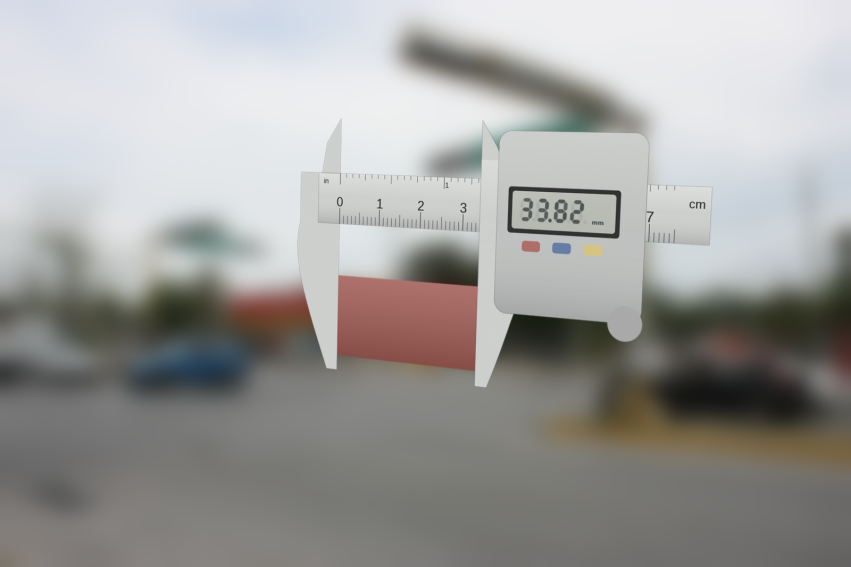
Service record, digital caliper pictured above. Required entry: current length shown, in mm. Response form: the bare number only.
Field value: 33.82
